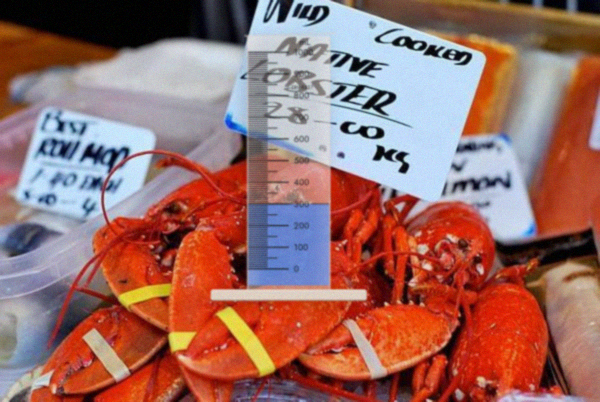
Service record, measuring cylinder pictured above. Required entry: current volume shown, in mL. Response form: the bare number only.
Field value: 300
